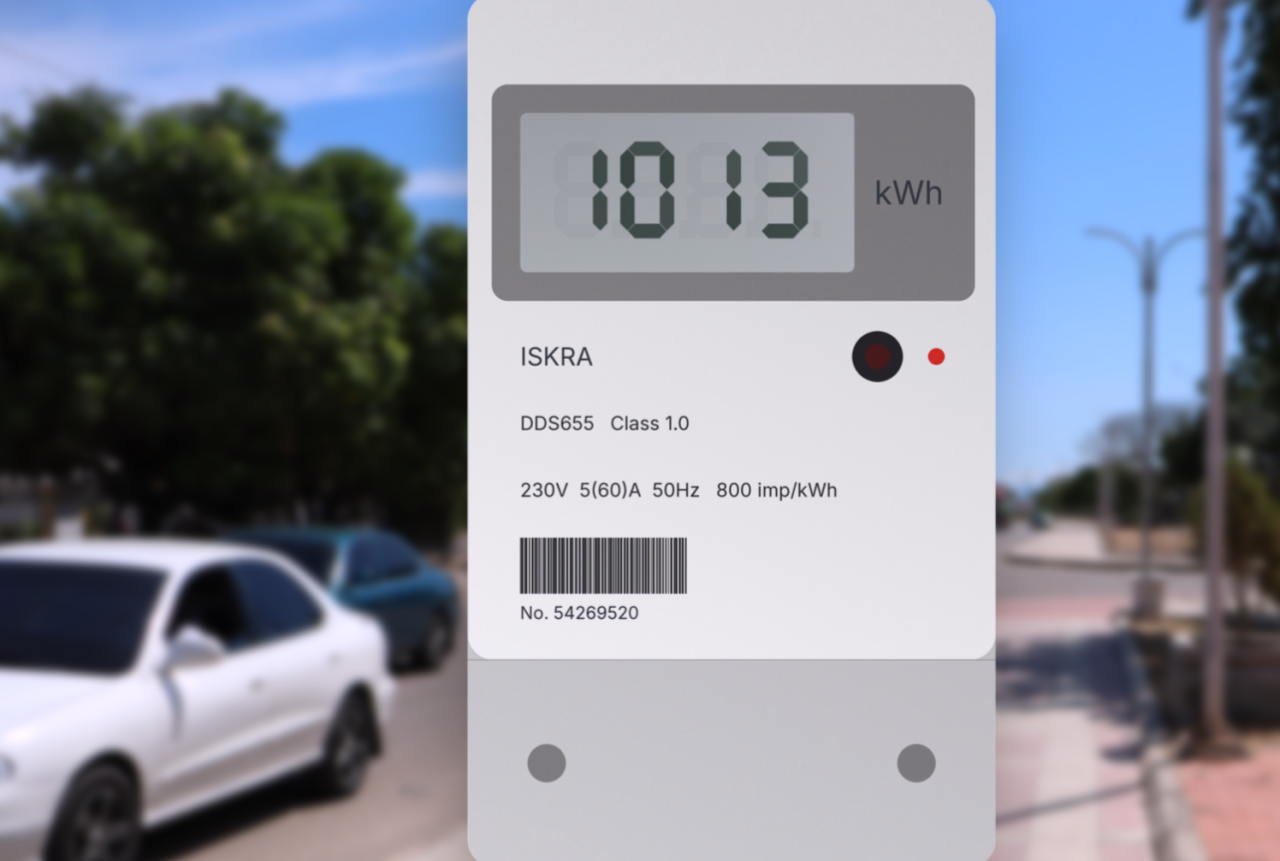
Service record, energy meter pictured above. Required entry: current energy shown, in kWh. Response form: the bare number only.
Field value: 1013
